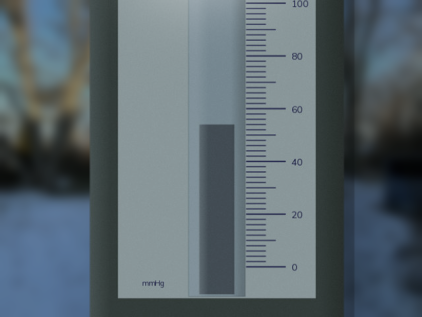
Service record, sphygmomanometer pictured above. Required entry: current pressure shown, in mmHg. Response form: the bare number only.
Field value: 54
